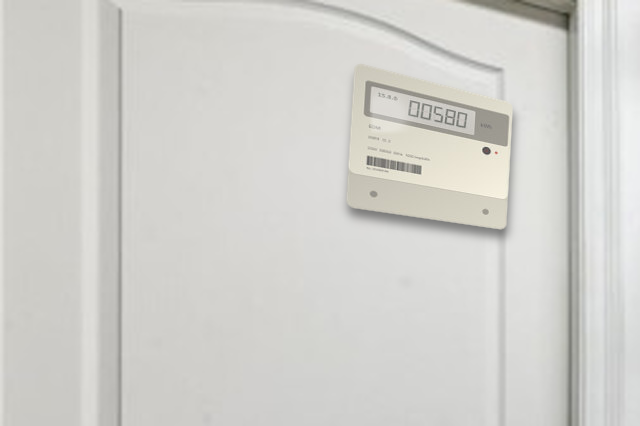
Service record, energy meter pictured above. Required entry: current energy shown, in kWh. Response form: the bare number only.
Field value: 580
